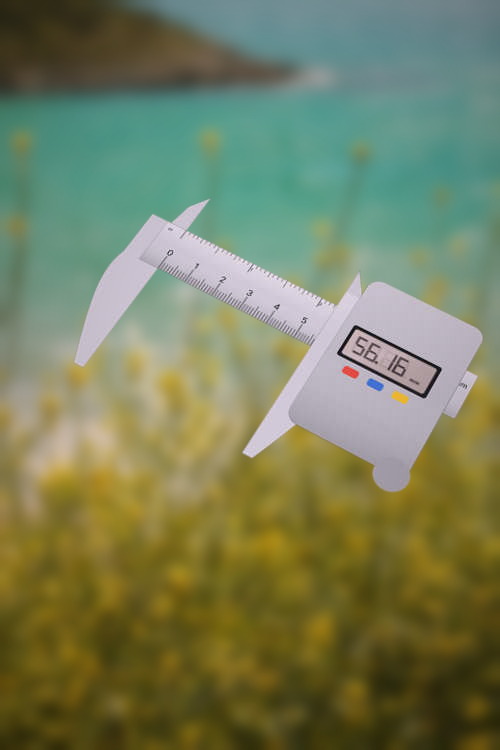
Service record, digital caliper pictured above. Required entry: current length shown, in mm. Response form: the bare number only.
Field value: 56.16
